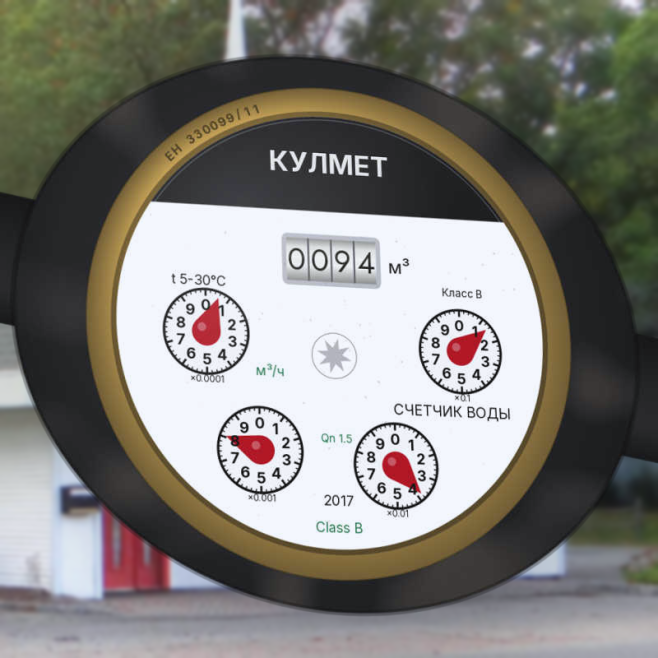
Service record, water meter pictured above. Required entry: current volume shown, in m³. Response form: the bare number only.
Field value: 94.1380
